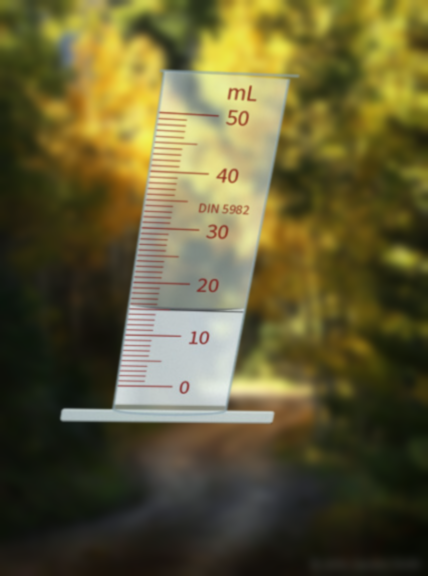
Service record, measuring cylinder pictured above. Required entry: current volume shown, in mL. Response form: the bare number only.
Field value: 15
